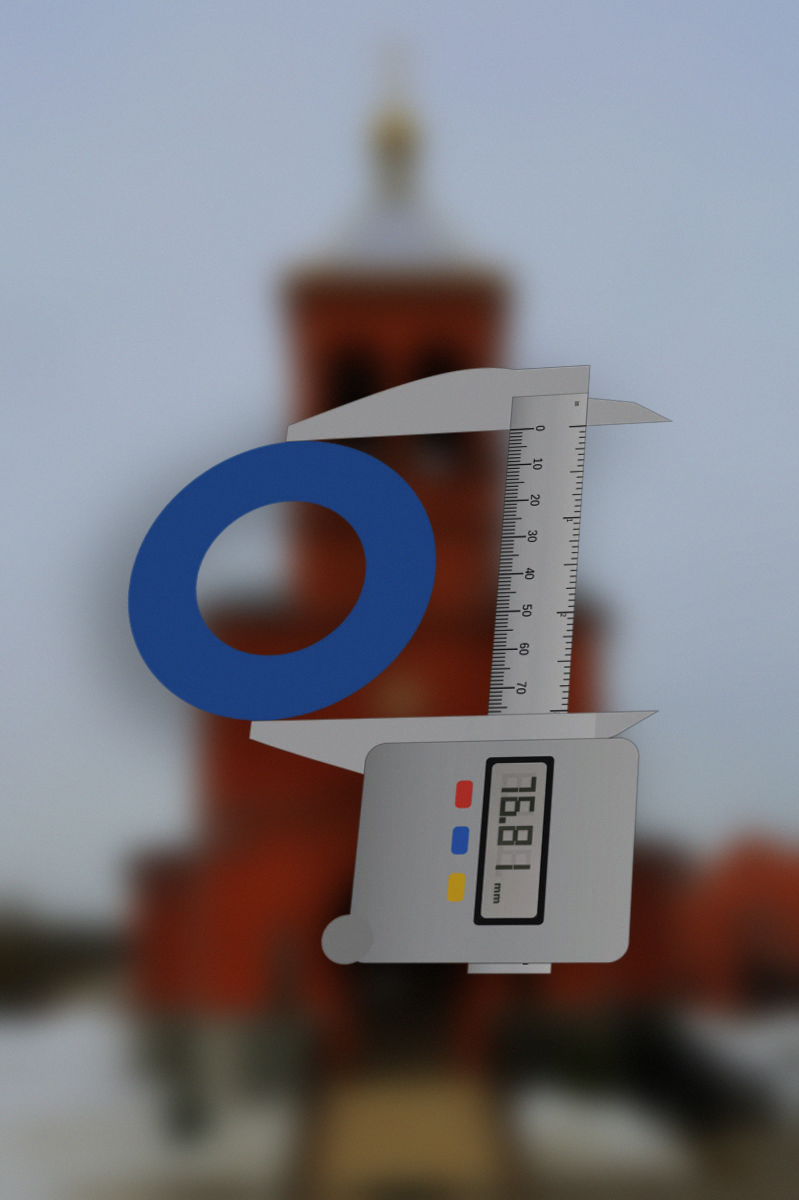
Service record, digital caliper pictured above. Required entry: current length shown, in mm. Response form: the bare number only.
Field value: 76.81
